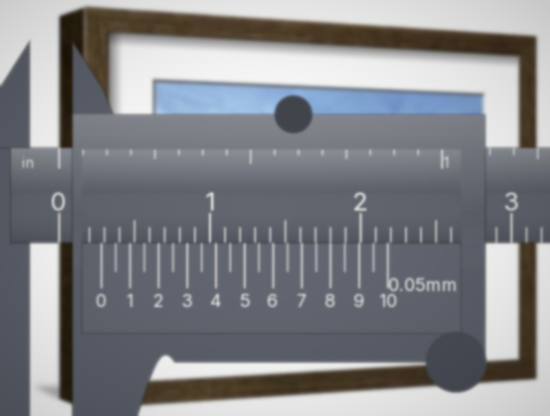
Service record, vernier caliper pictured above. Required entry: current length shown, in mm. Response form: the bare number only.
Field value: 2.8
